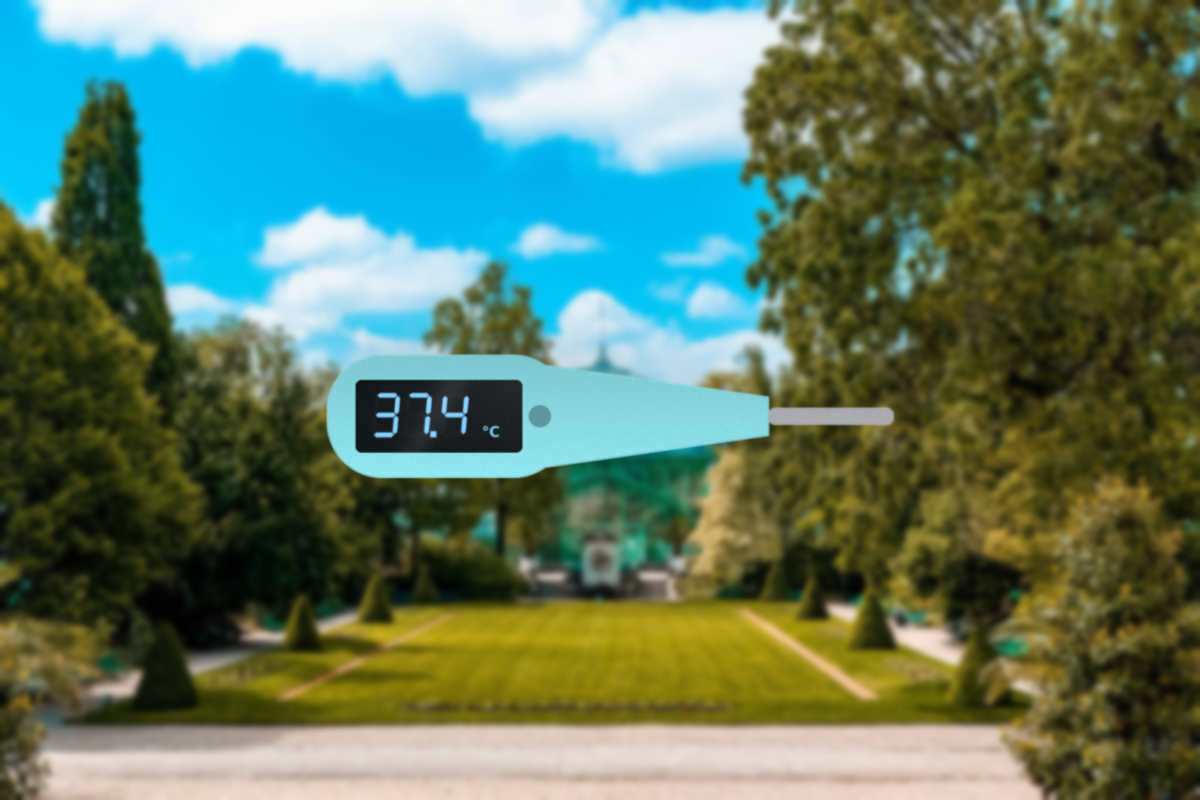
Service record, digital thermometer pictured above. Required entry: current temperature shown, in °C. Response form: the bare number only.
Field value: 37.4
